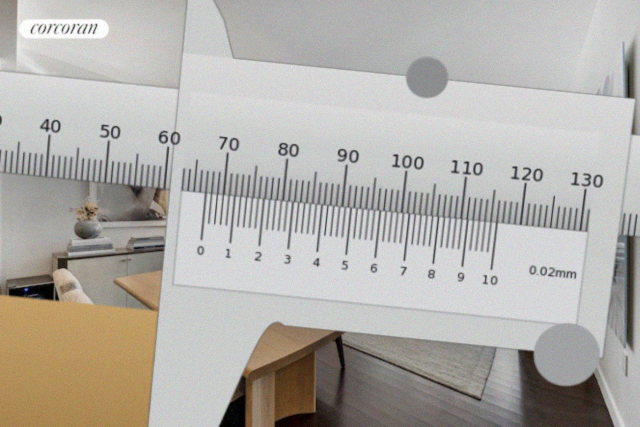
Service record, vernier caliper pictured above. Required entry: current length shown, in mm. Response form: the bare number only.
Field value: 67.0
